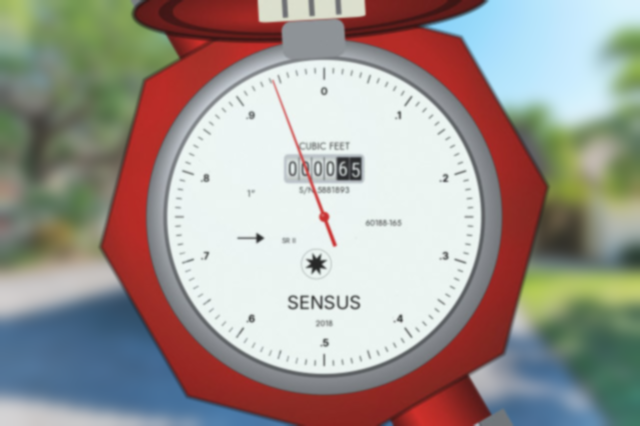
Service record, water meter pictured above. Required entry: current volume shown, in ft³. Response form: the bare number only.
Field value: 64.94
